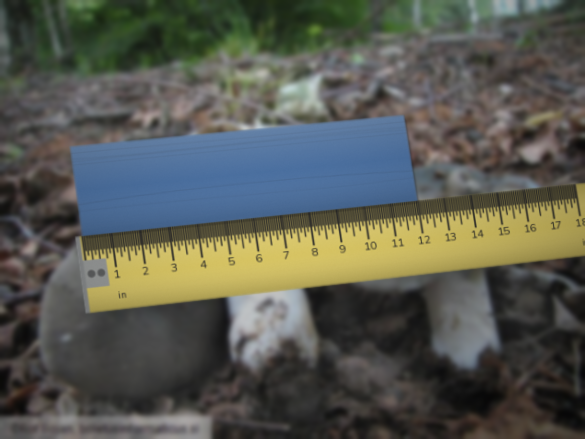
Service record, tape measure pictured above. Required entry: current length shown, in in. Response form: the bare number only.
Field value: 12
